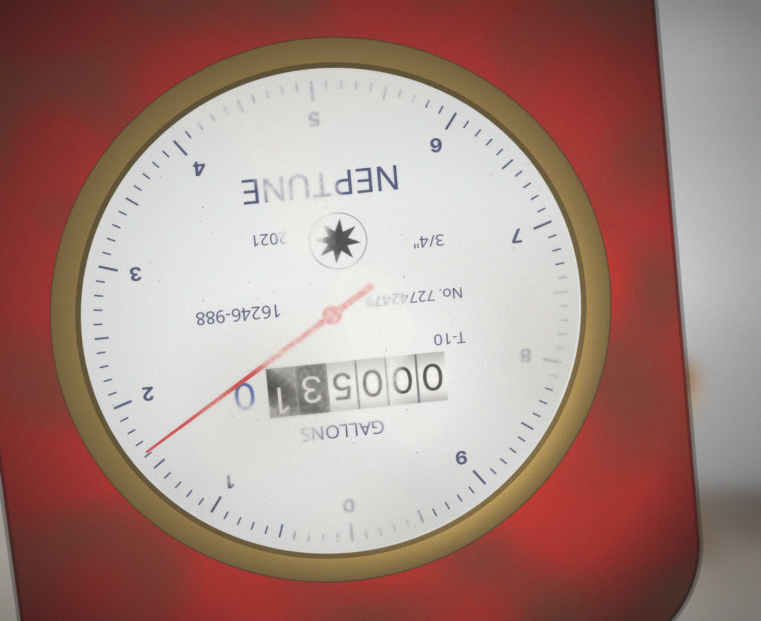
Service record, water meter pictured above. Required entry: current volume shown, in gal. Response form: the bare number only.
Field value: 5311.6
